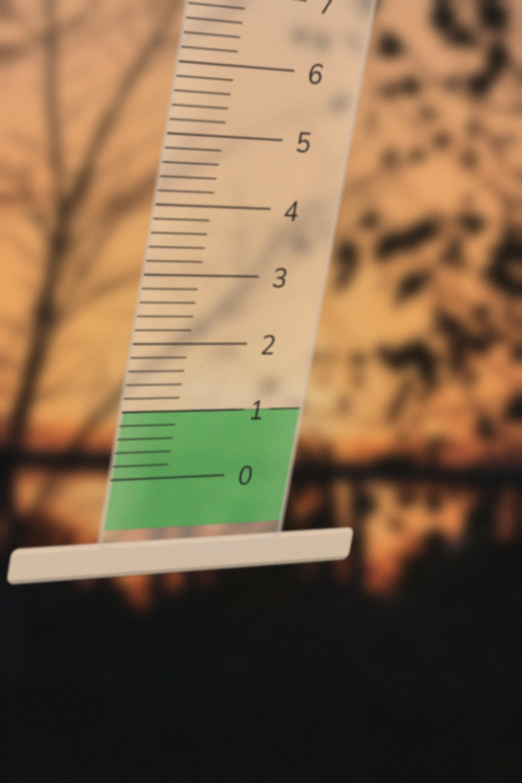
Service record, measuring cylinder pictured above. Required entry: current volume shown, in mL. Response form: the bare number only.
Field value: 1
